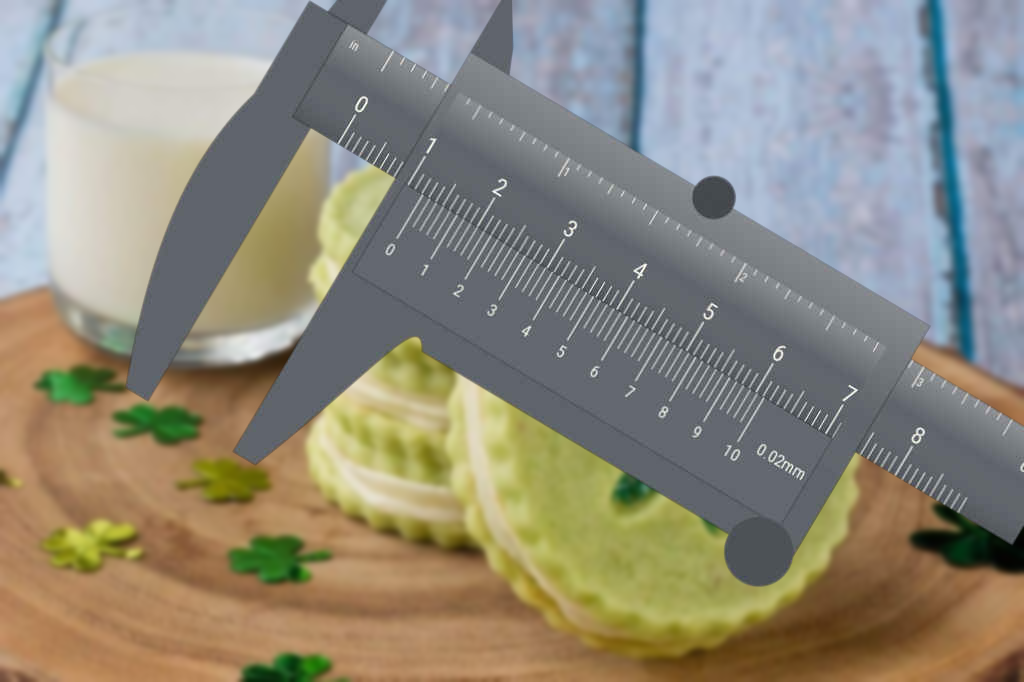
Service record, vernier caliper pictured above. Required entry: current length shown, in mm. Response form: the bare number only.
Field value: 12.2
